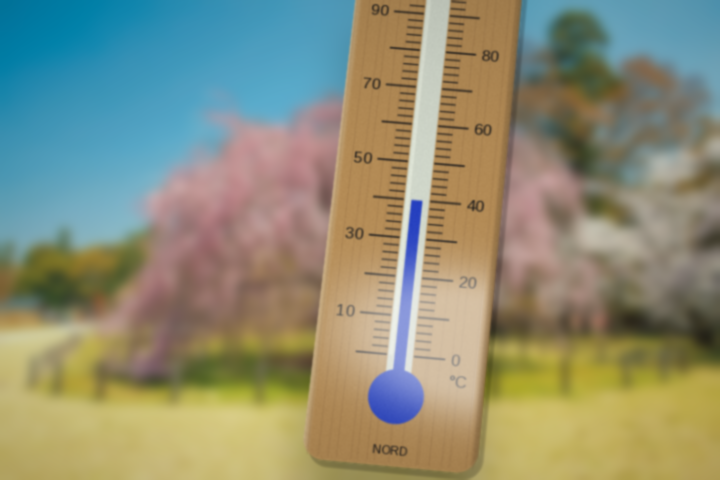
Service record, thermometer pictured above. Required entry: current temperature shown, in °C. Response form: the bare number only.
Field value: 40
